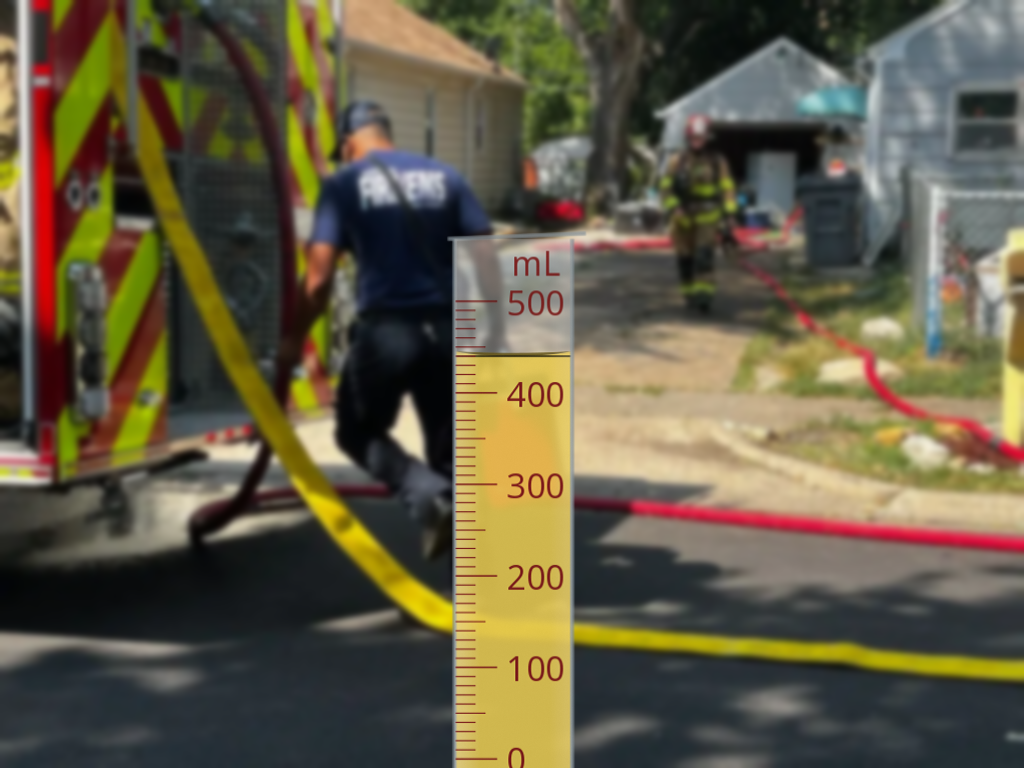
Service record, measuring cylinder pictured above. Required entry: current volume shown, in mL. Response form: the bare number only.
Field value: 440
